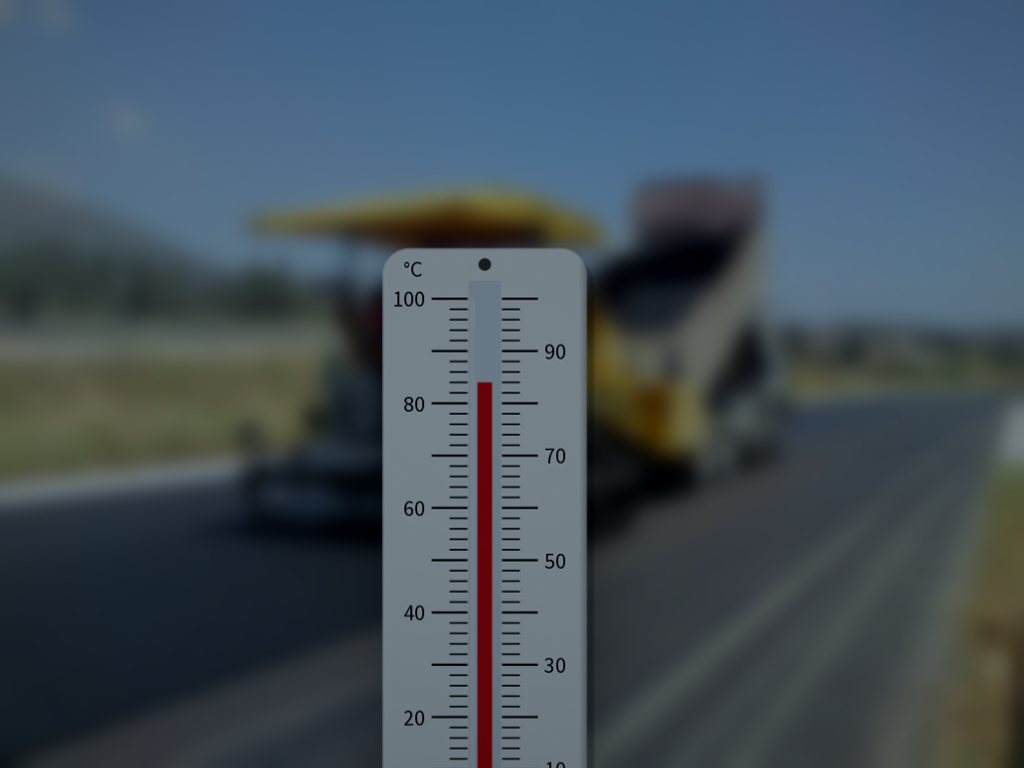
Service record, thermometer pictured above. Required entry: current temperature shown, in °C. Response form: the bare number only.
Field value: 84
